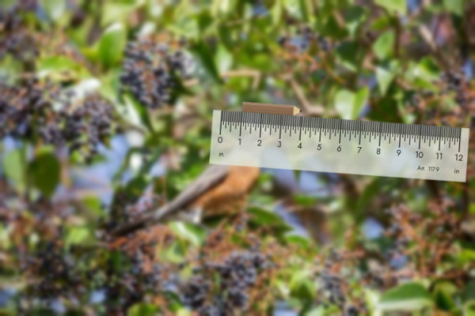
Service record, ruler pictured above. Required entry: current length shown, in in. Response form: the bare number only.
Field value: 3
